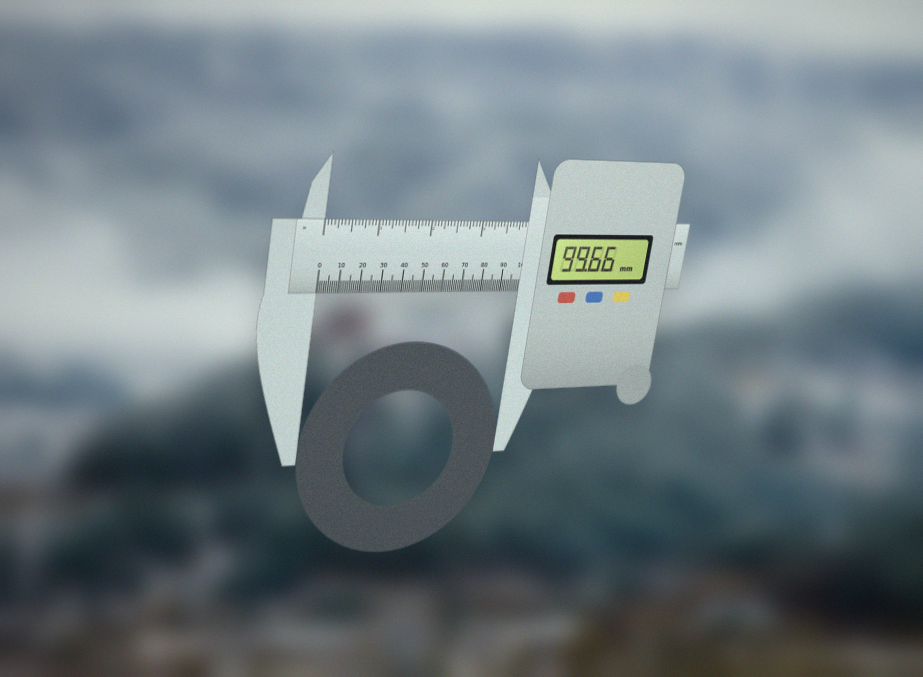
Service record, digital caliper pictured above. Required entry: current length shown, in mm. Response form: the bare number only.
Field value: 99.66
